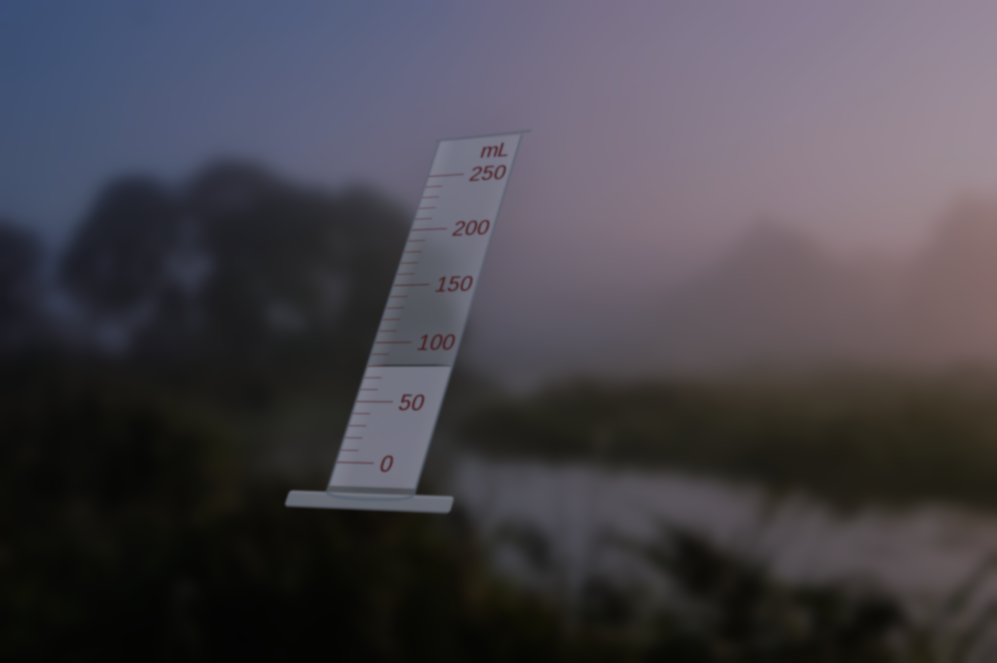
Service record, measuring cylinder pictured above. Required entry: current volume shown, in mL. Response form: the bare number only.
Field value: 80
